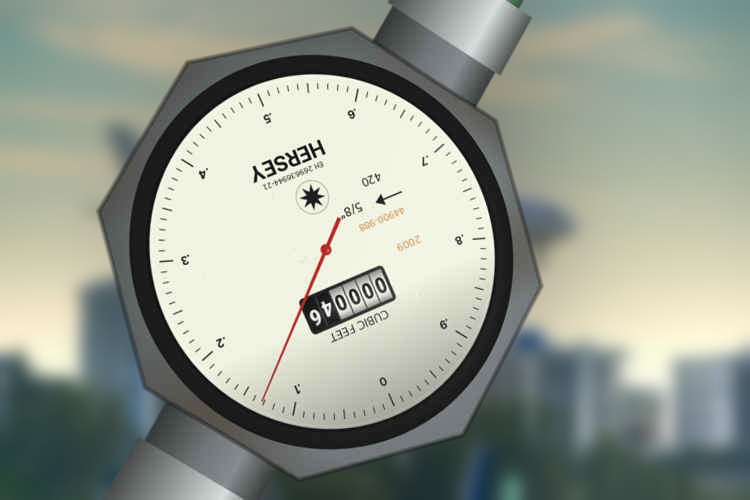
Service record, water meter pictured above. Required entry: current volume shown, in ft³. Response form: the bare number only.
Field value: 46.13
